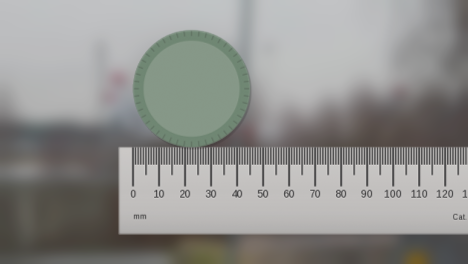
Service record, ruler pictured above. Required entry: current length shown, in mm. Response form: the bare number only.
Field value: 45
